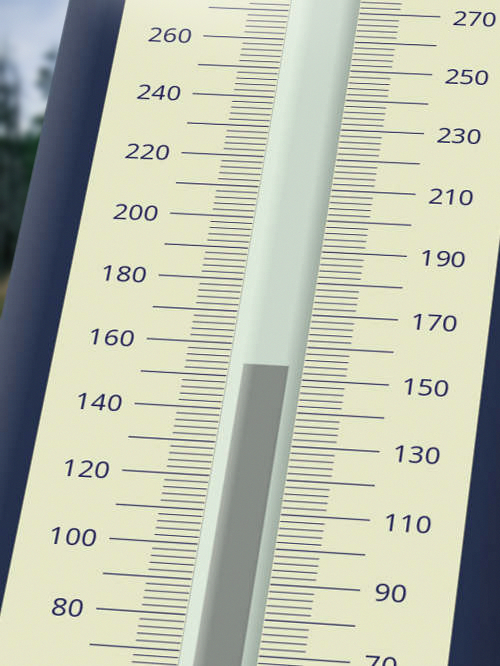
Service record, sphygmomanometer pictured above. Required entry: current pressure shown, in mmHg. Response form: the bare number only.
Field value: 154
